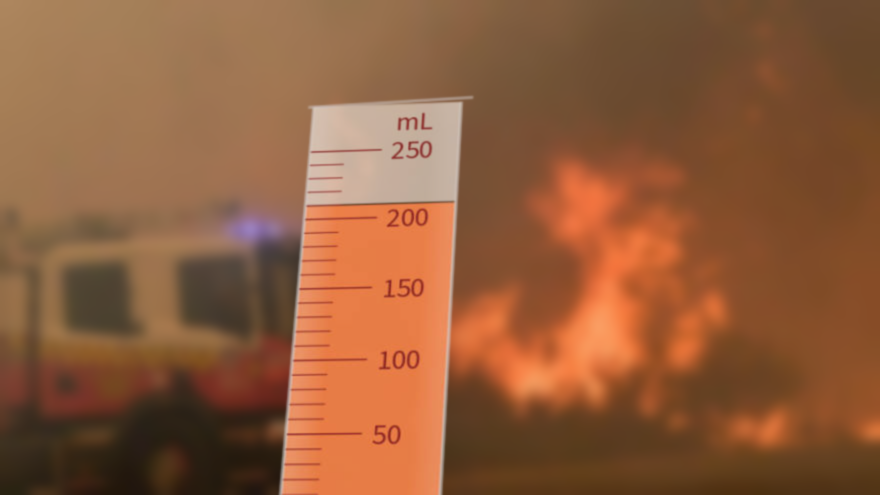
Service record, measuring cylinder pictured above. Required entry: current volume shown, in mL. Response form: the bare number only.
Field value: 210
